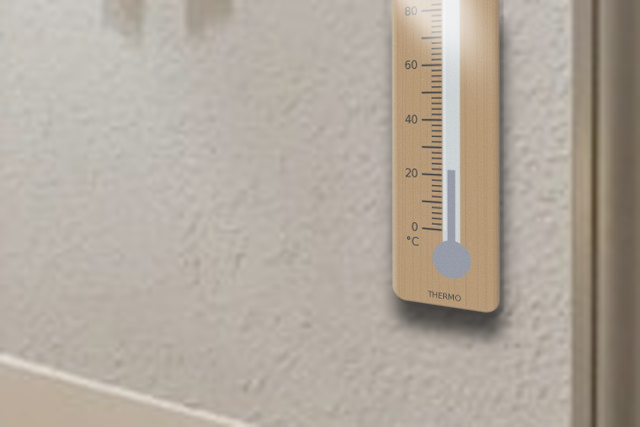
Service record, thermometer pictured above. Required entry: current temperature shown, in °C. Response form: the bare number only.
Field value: 22
